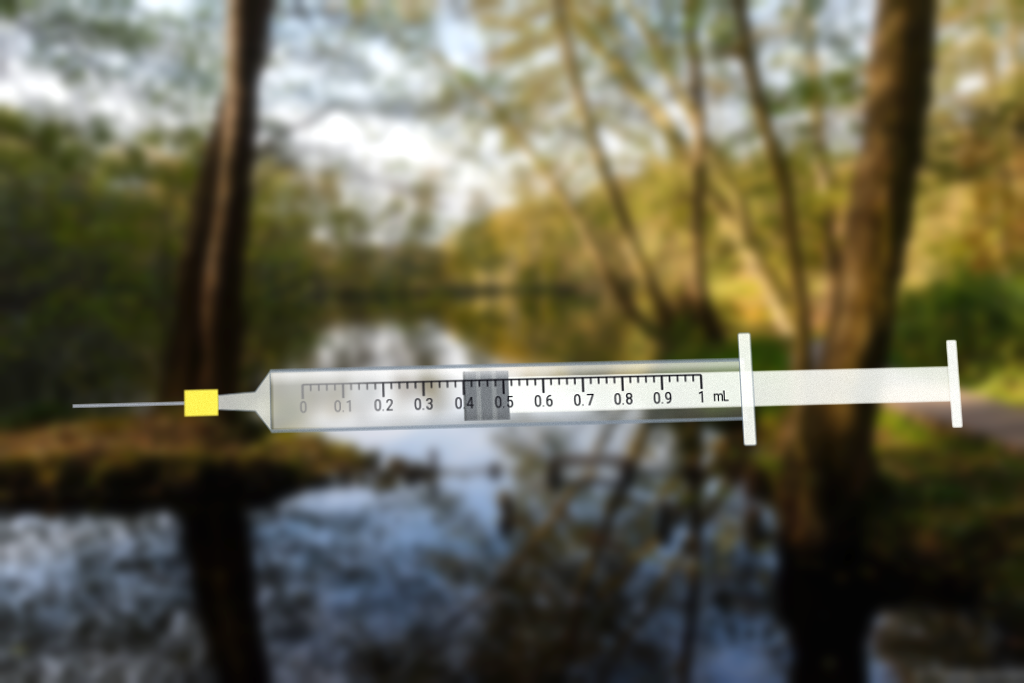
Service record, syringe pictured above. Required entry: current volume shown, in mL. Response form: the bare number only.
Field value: 0.4
